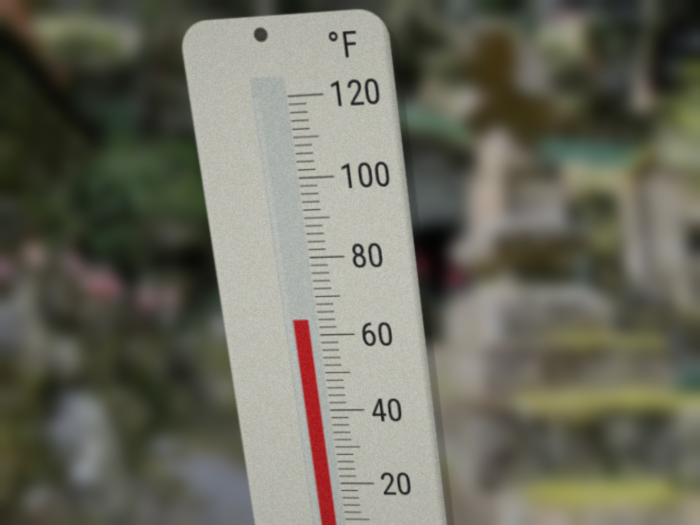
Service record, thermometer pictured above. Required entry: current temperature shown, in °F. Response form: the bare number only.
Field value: 64
